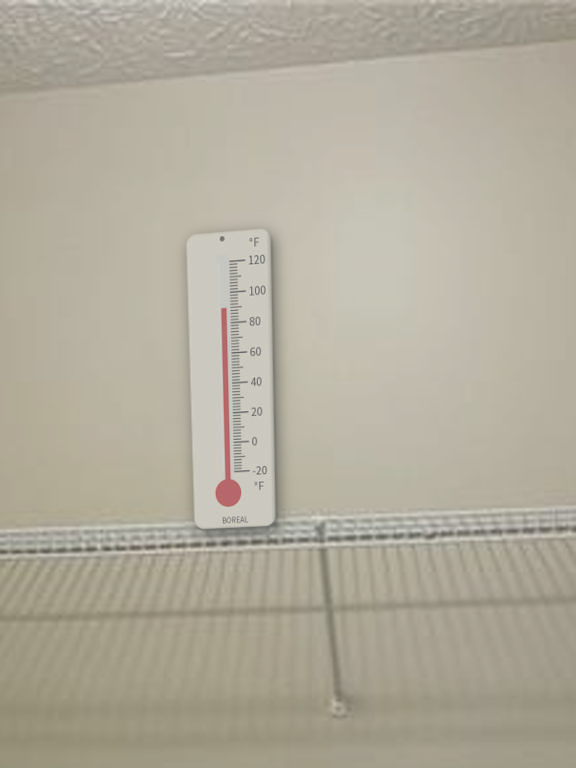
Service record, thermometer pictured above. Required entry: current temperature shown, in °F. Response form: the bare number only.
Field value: 90
